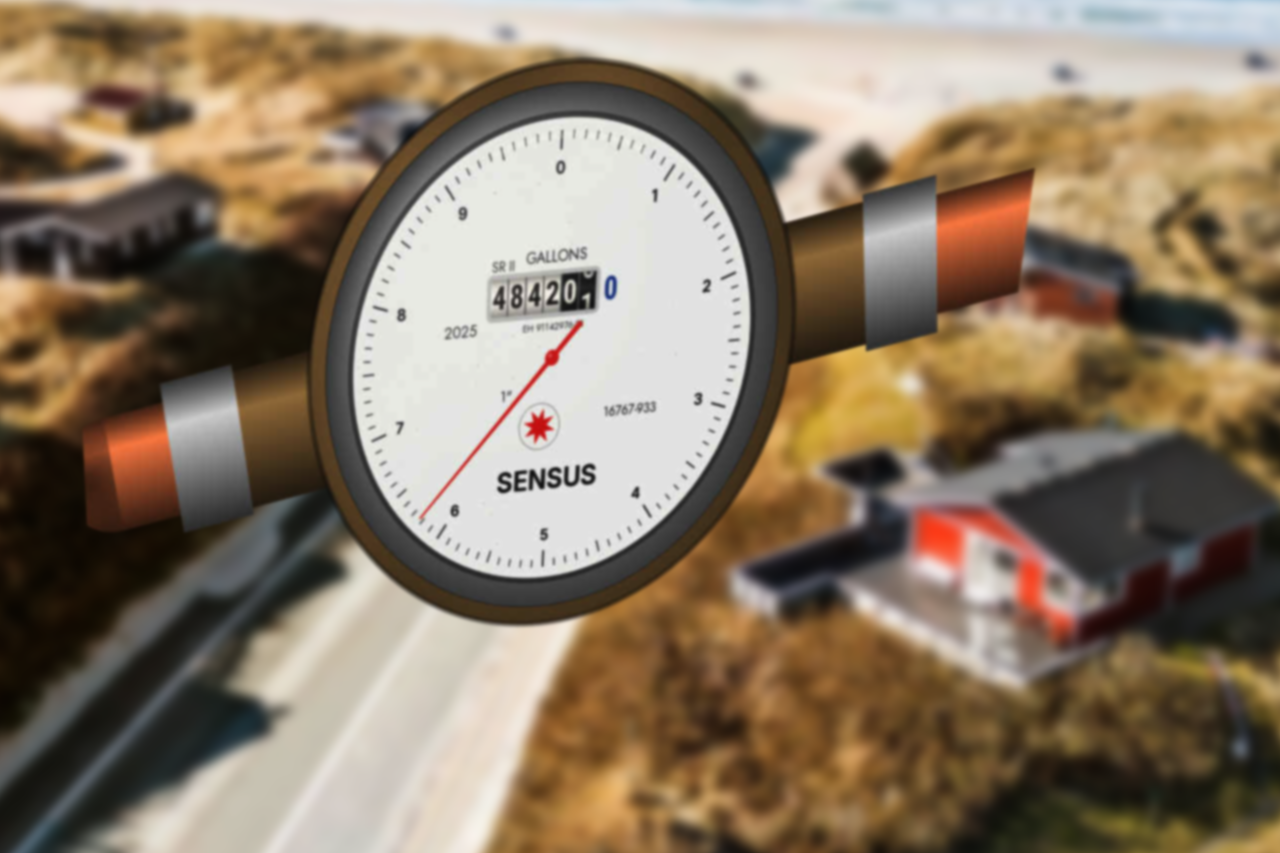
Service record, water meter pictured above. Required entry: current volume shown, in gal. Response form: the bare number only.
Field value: 4842006.2
